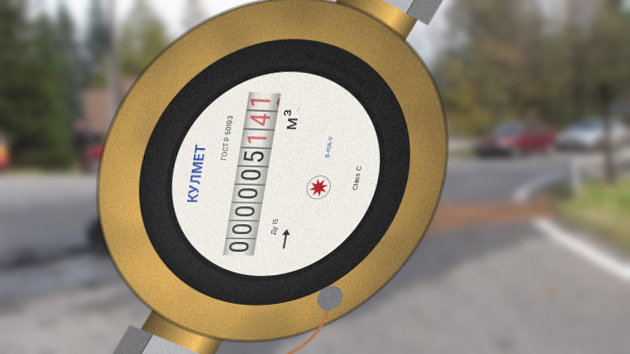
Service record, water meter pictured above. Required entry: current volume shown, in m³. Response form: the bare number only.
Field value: 5.141
